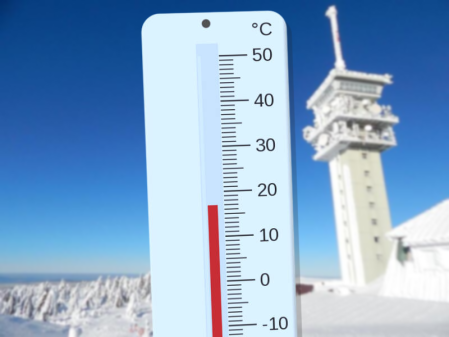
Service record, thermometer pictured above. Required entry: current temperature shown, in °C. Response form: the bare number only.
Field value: 17
